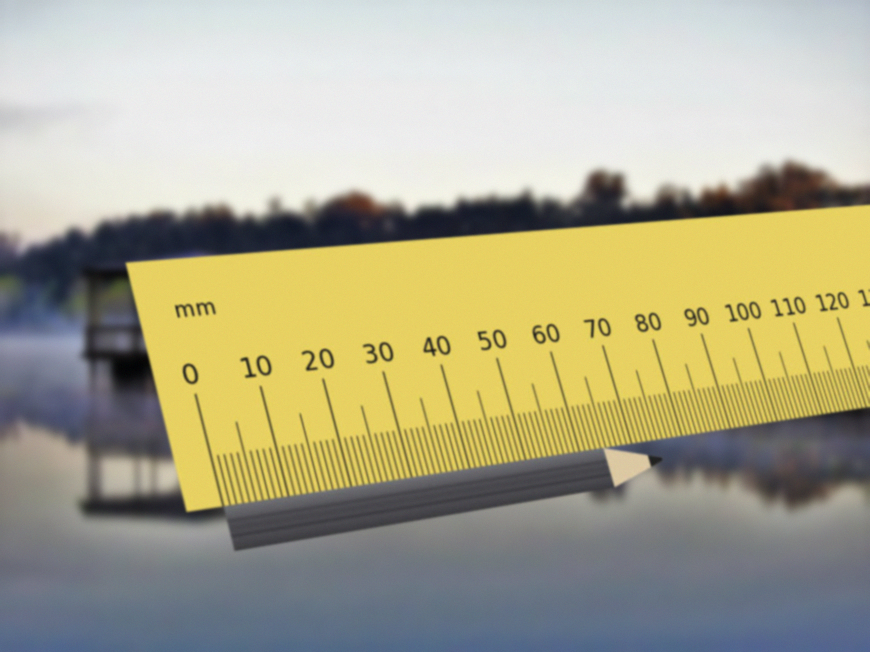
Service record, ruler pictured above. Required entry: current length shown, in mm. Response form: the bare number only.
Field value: 75
